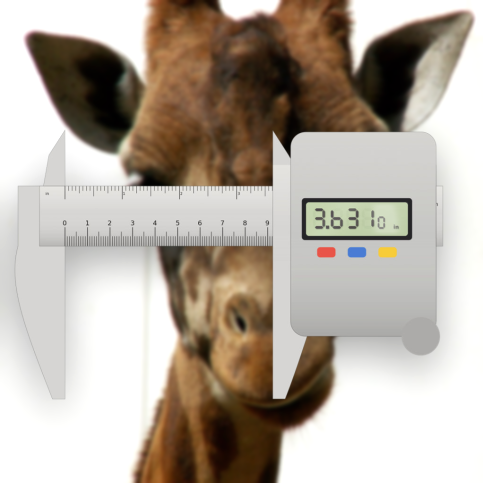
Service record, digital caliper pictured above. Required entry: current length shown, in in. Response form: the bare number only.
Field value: 3.6310
